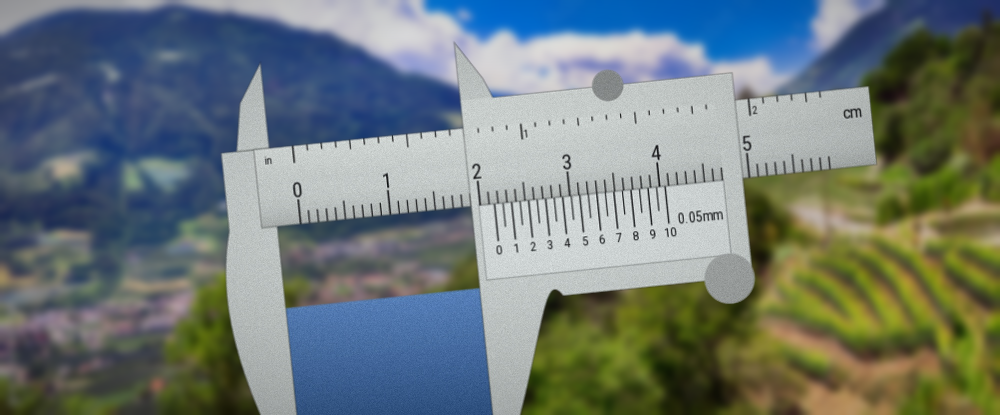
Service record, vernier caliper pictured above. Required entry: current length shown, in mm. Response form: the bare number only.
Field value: 21.6
